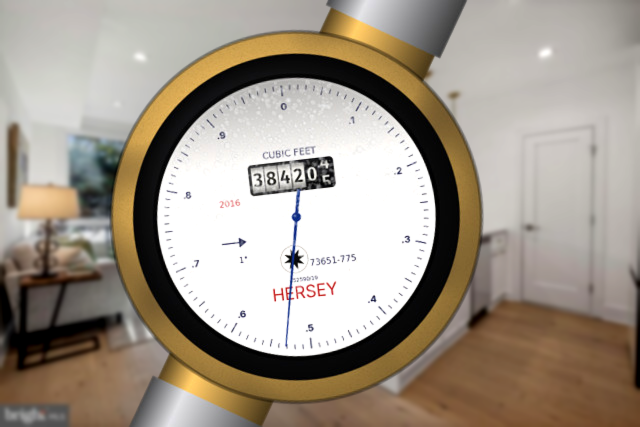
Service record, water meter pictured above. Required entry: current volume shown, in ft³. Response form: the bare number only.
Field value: 384204.53
